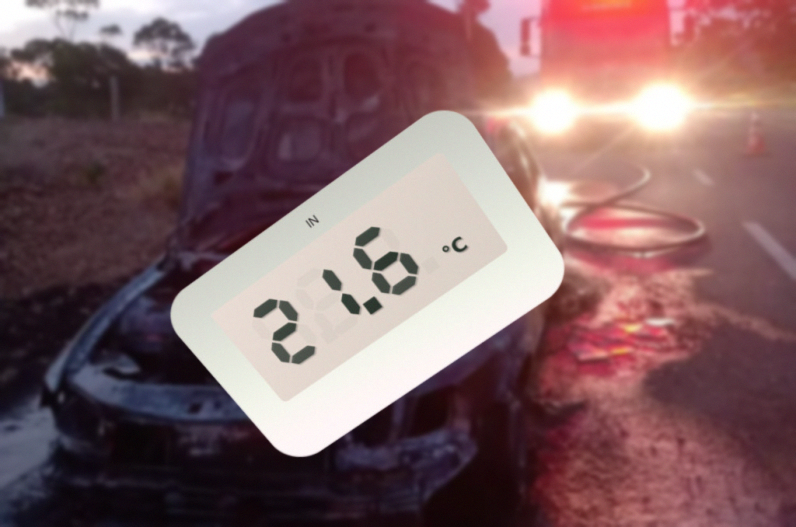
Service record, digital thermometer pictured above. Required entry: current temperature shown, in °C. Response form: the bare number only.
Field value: 21.6
